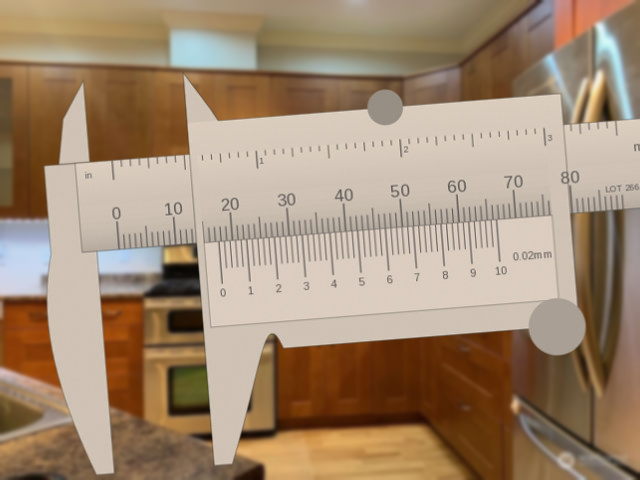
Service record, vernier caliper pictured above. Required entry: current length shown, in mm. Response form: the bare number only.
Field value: 17.6
